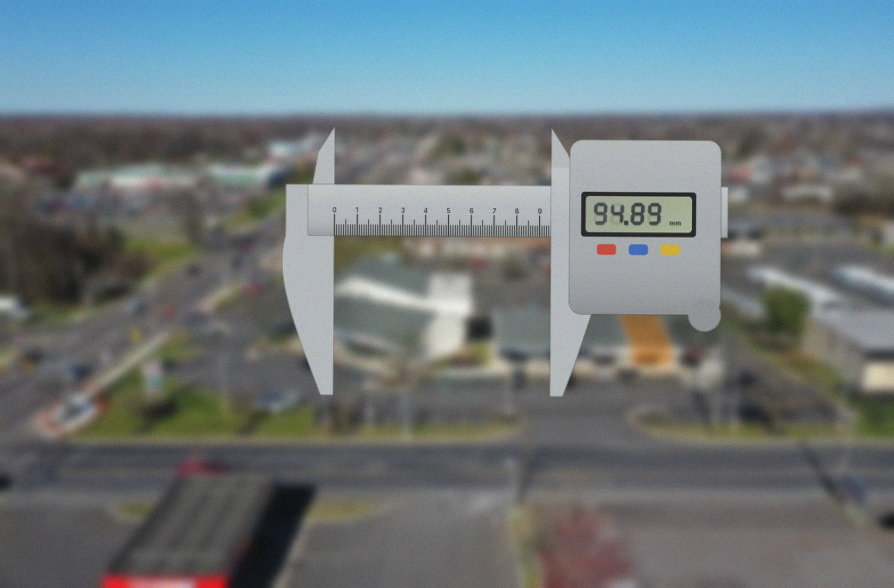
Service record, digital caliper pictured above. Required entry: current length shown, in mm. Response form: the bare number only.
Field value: 94.89
